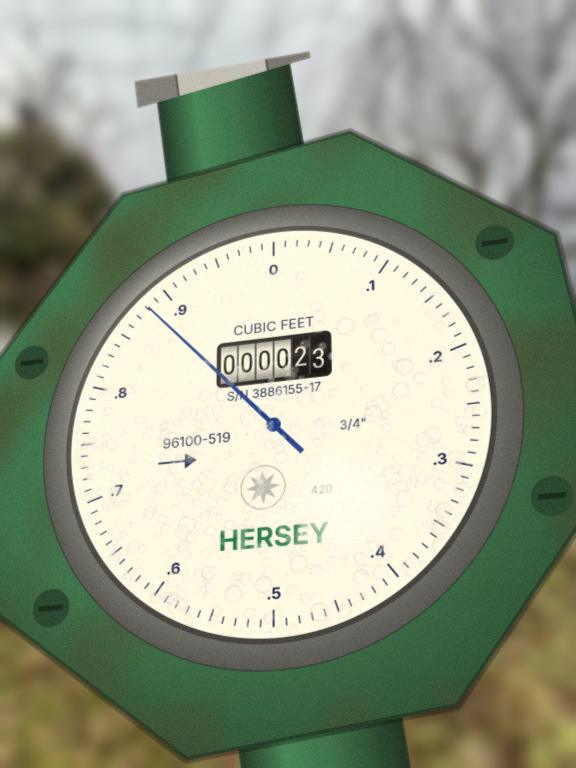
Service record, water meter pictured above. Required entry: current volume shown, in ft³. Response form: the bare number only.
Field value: 22.88
